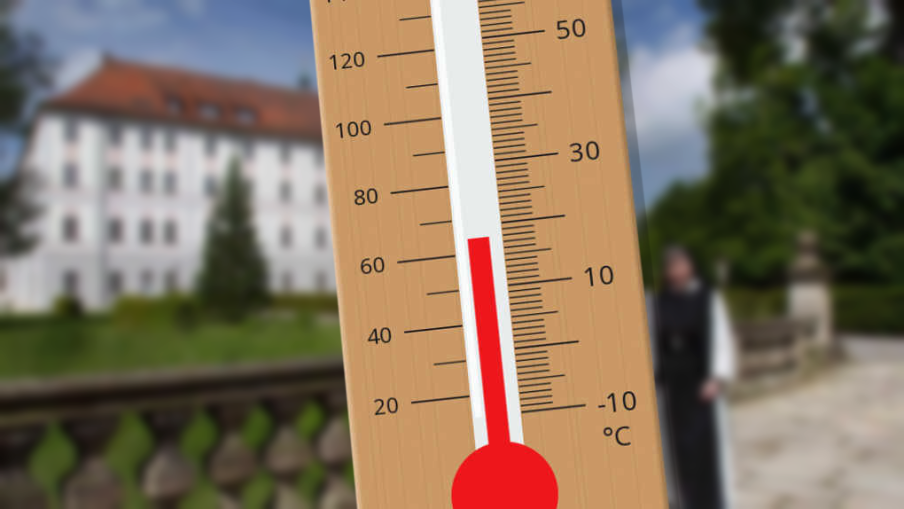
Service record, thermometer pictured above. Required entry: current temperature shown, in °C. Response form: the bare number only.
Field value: 18
